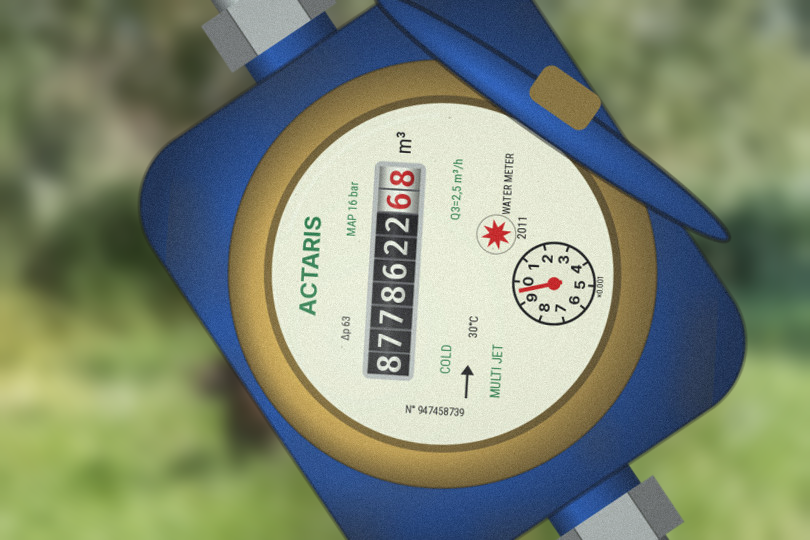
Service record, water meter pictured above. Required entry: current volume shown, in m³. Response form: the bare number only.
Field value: 8778622.679
